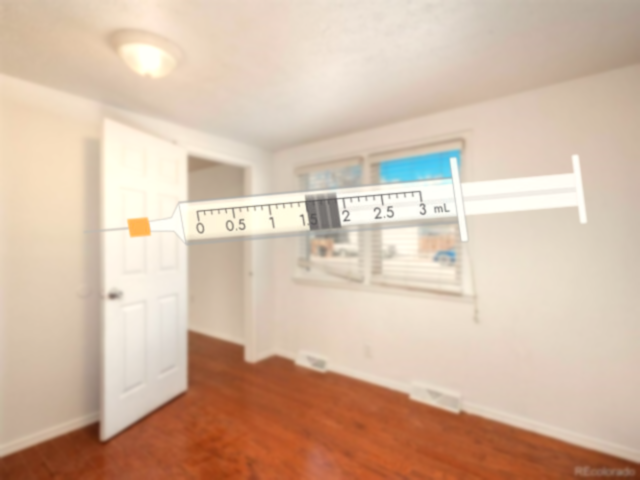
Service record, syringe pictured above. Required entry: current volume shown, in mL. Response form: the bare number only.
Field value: 1.5
